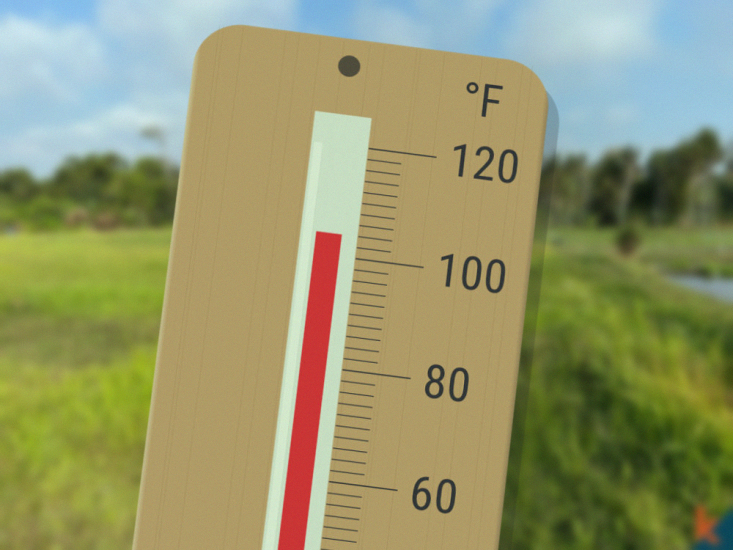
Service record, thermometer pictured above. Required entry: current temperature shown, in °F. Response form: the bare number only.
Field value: 104
